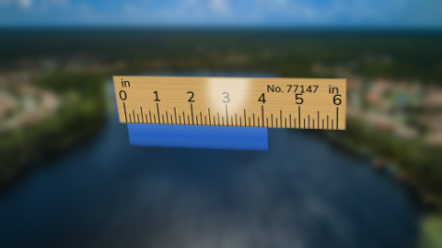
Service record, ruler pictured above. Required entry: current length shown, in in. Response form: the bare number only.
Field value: 4.125
